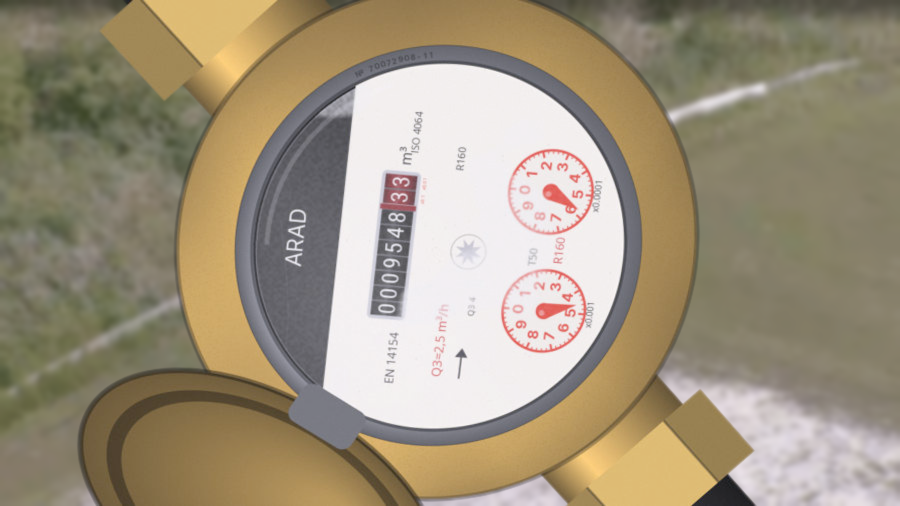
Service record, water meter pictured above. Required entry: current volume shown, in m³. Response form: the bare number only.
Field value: 9548.3345
